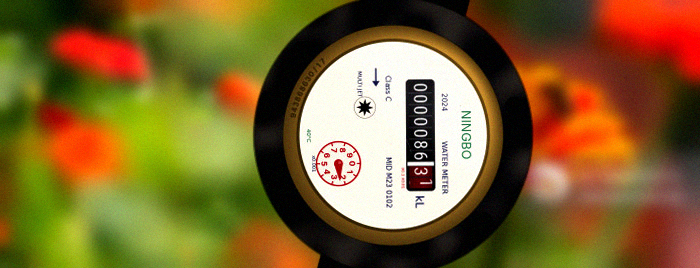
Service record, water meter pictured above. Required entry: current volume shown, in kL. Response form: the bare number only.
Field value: 86.312
